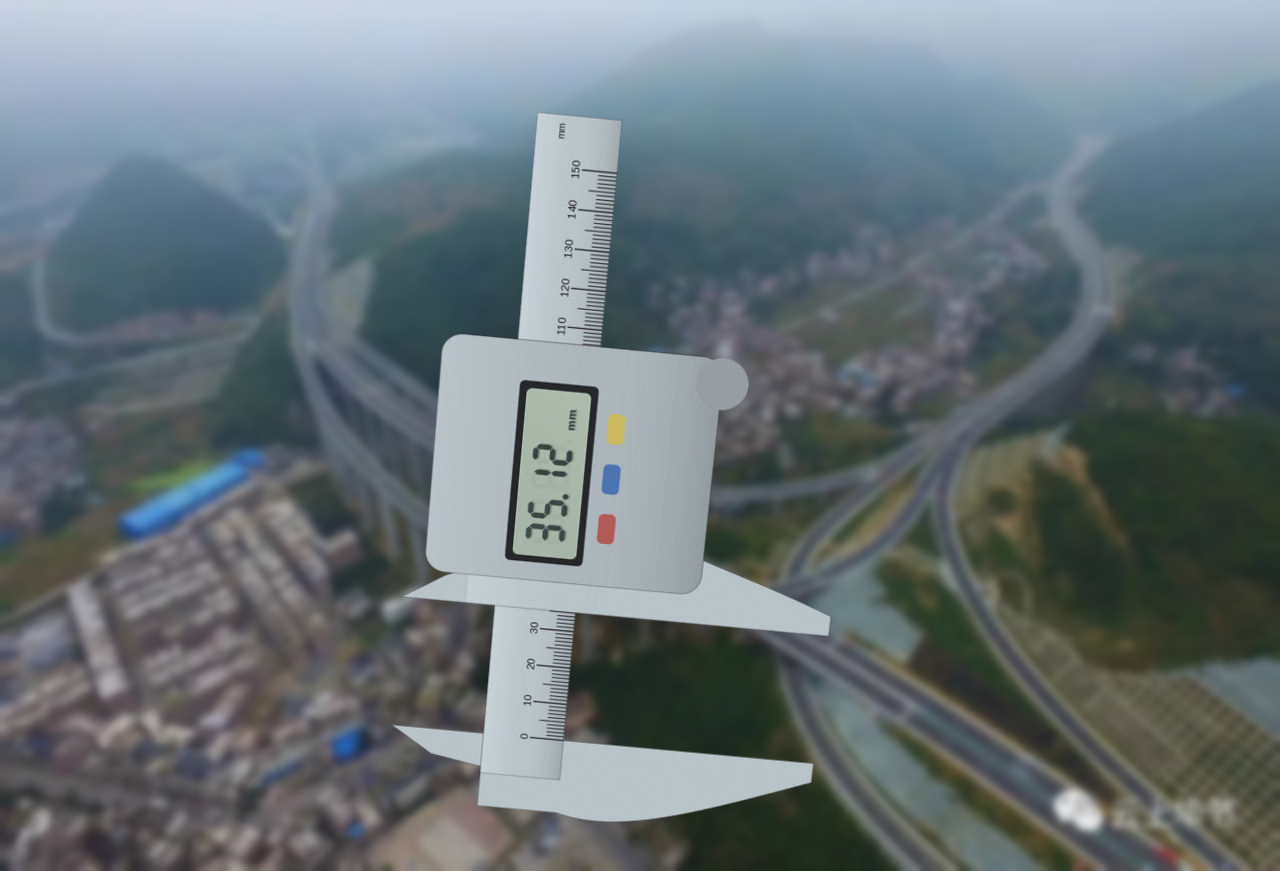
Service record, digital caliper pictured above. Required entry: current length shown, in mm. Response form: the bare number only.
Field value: 35.12
